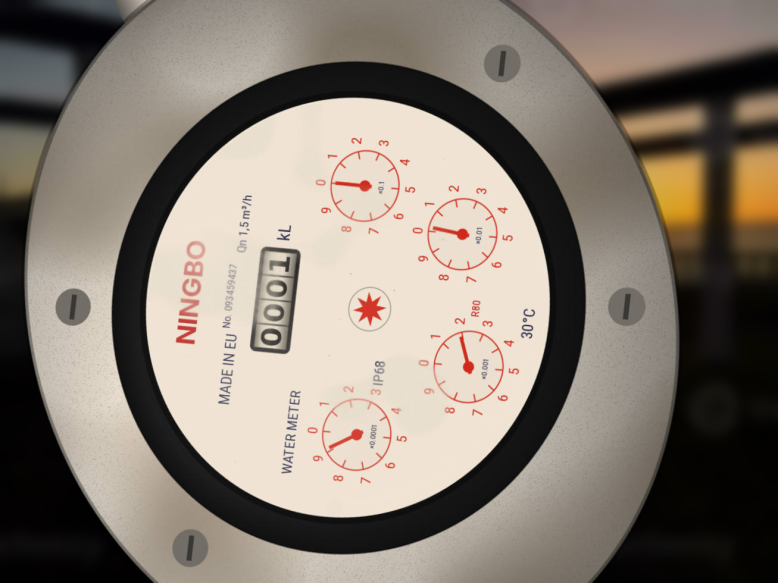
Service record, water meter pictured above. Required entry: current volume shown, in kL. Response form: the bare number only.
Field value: 1.0019
